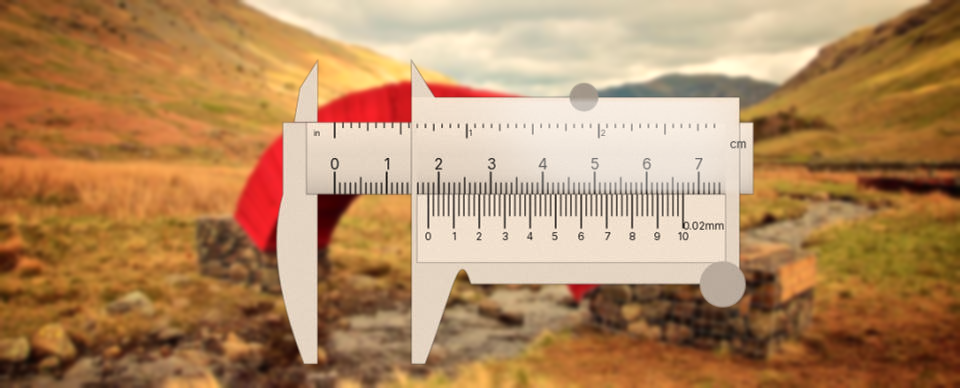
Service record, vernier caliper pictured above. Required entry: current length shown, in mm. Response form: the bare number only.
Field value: 18.0
